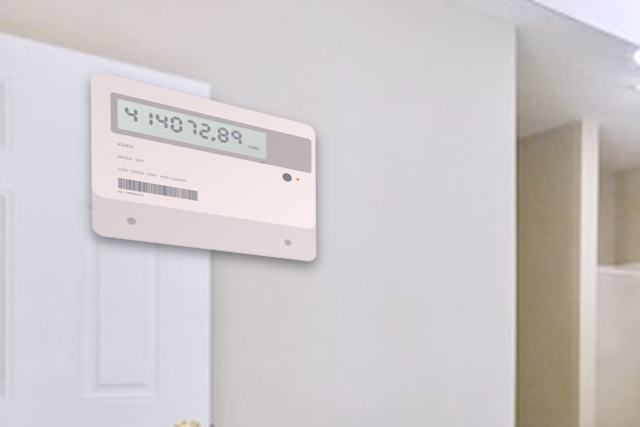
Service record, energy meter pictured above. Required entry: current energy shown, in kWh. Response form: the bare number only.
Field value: 414072.89
